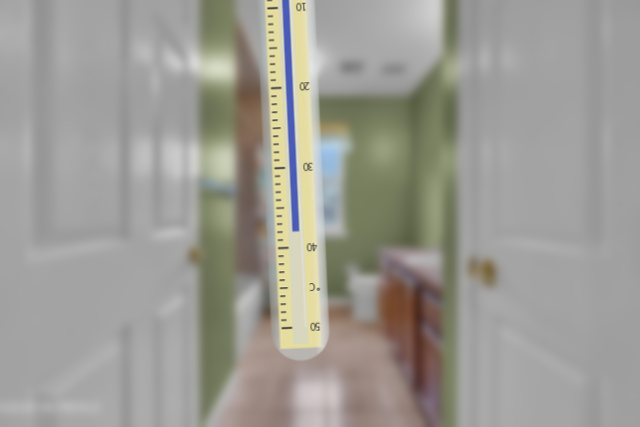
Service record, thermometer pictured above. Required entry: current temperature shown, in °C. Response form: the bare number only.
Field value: 38
